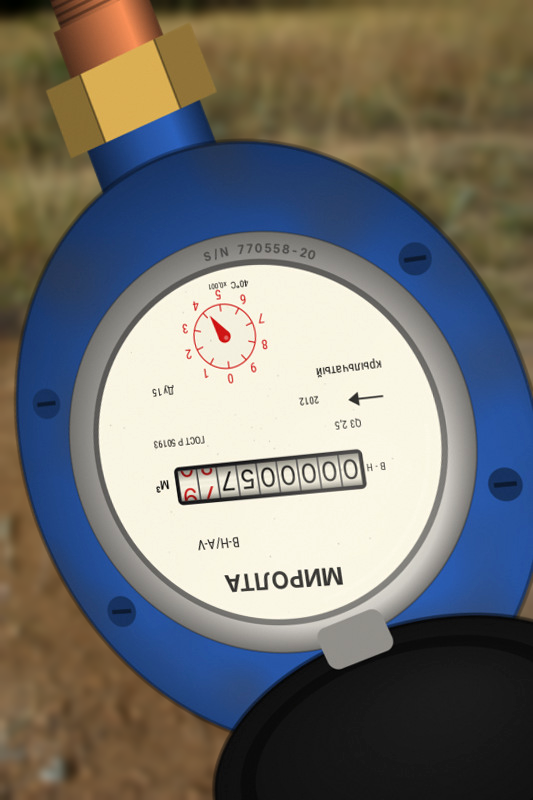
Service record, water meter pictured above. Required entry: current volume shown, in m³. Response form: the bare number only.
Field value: 57.794
